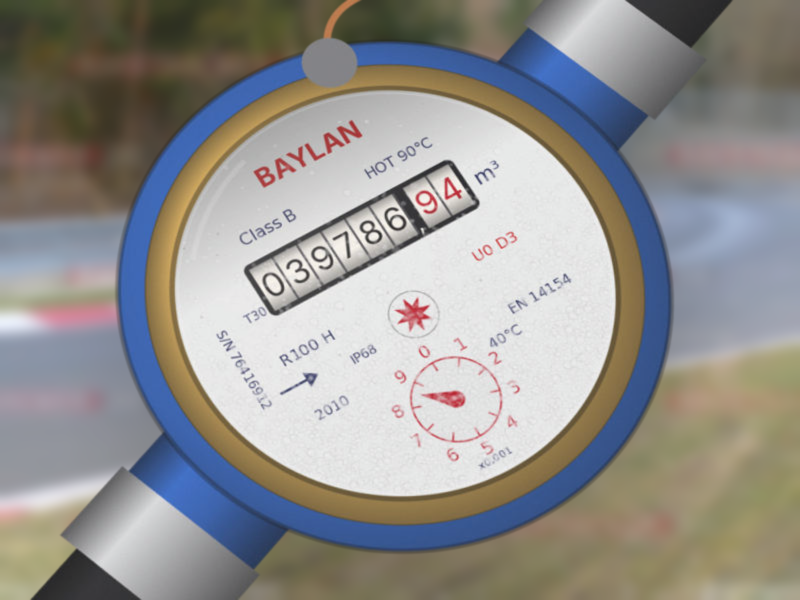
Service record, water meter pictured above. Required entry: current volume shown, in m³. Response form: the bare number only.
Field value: 39786.948
